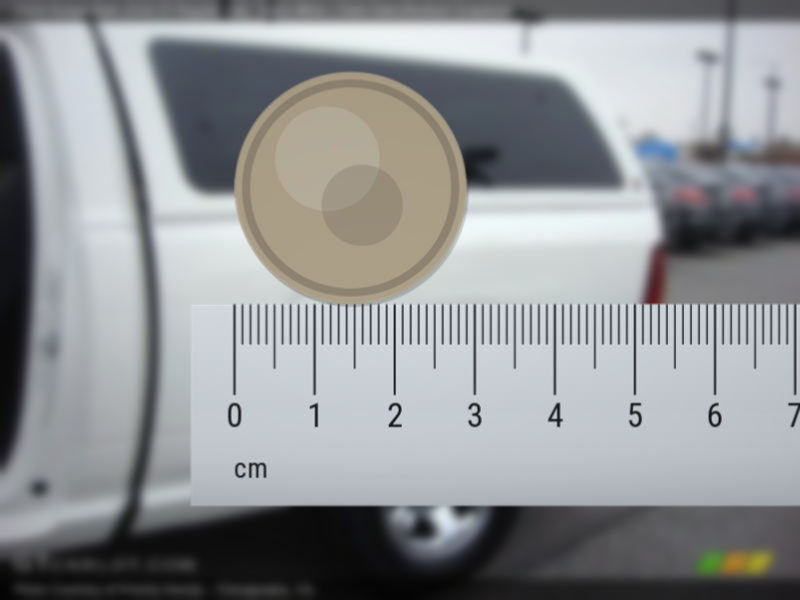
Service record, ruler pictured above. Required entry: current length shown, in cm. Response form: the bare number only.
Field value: 2.9
